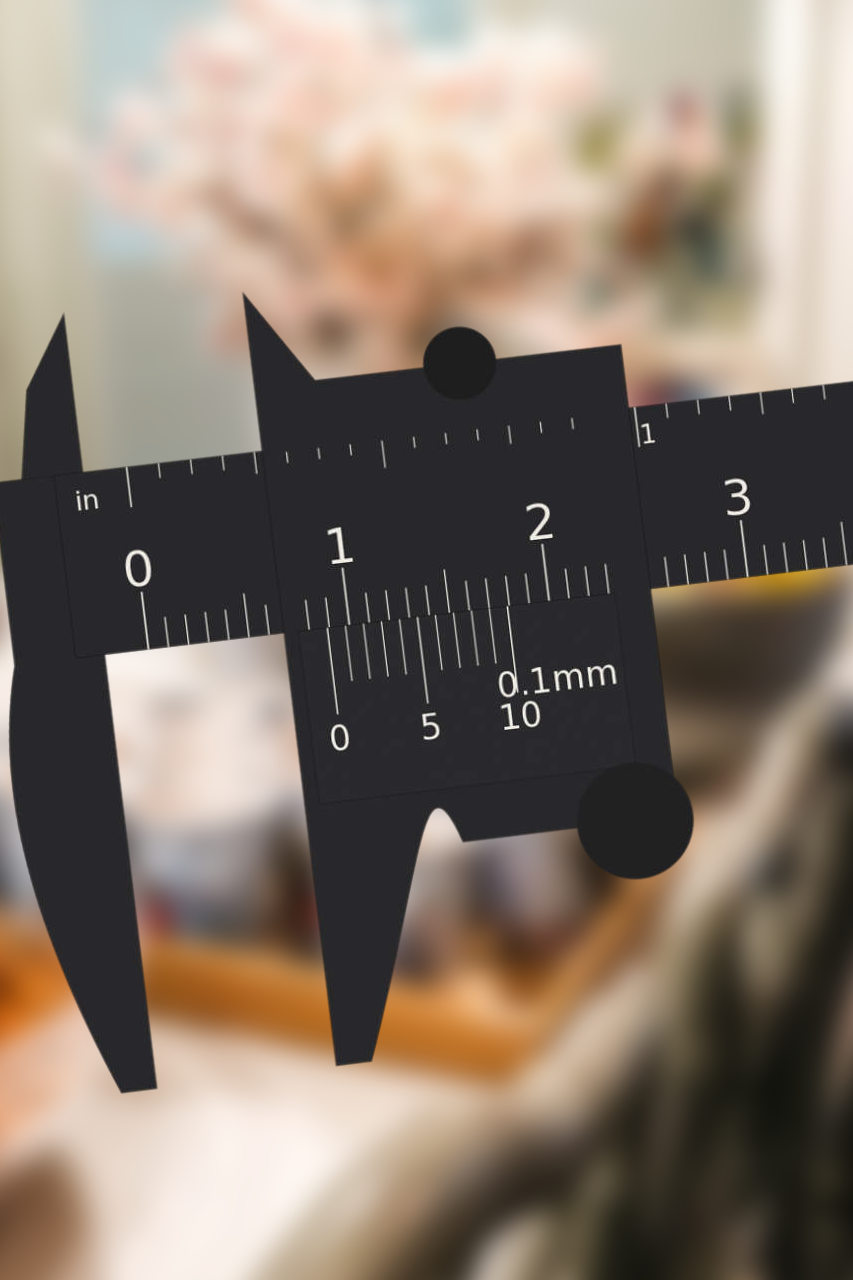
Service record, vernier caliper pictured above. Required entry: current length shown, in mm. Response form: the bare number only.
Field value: 8.9
